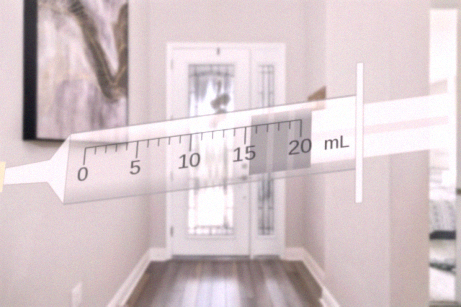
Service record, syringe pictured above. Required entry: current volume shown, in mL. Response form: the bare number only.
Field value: 15.5
